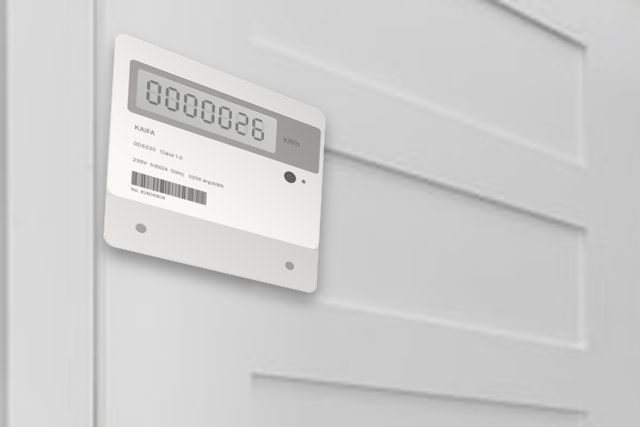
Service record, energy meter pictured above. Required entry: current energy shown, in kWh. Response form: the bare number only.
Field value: 26
